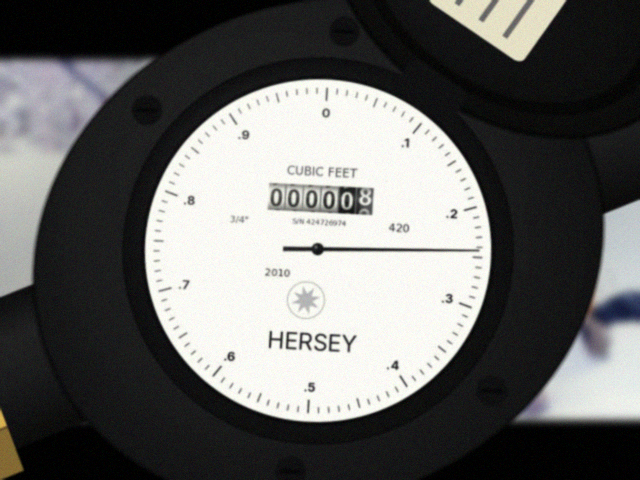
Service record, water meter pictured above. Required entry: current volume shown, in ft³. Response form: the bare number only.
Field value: 8.24
